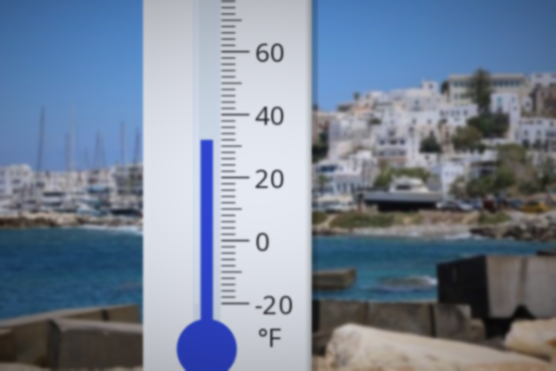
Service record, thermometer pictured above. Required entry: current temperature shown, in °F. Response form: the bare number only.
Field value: 32
